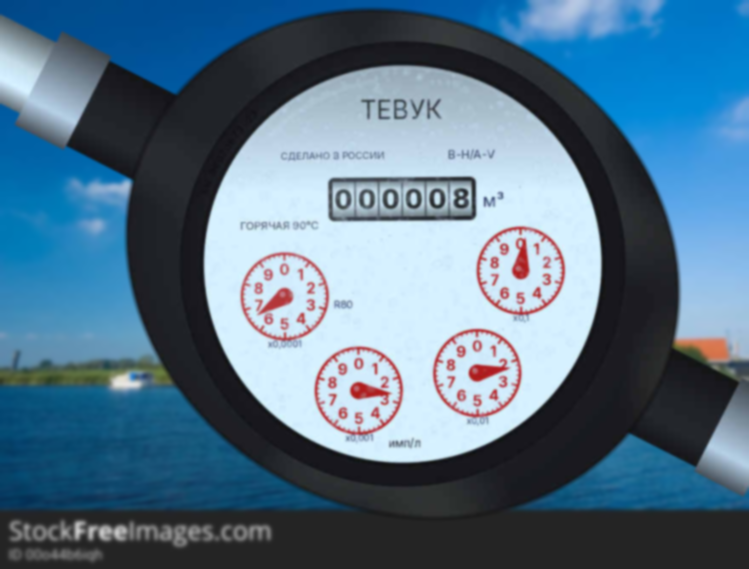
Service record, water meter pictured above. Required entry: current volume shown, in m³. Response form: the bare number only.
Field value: 8.0226
